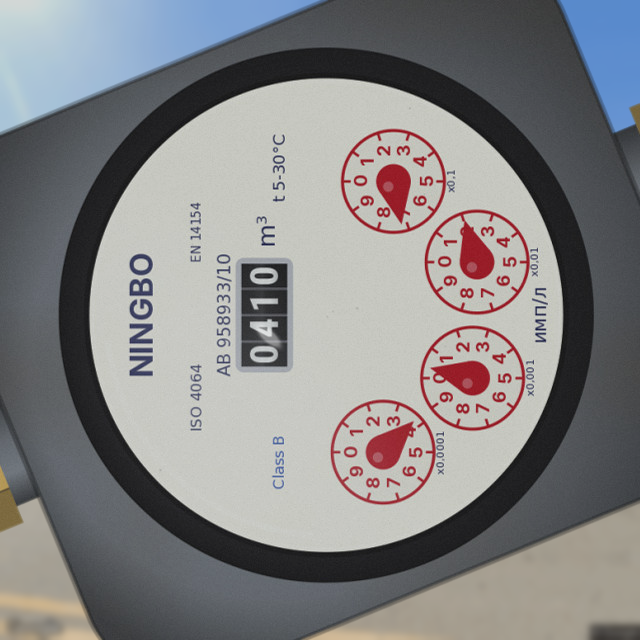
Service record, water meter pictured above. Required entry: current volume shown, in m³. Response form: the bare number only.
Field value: 410.7203
